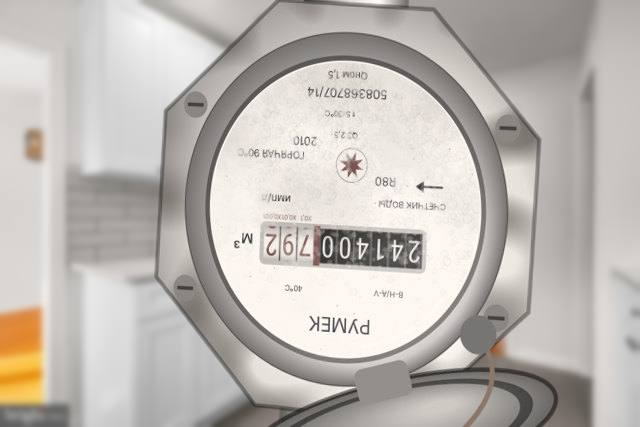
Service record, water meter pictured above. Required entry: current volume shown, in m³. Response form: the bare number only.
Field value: 241400.792
